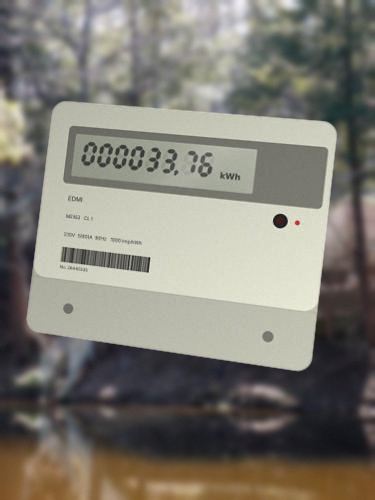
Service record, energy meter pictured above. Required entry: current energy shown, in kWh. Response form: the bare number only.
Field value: 33.76
